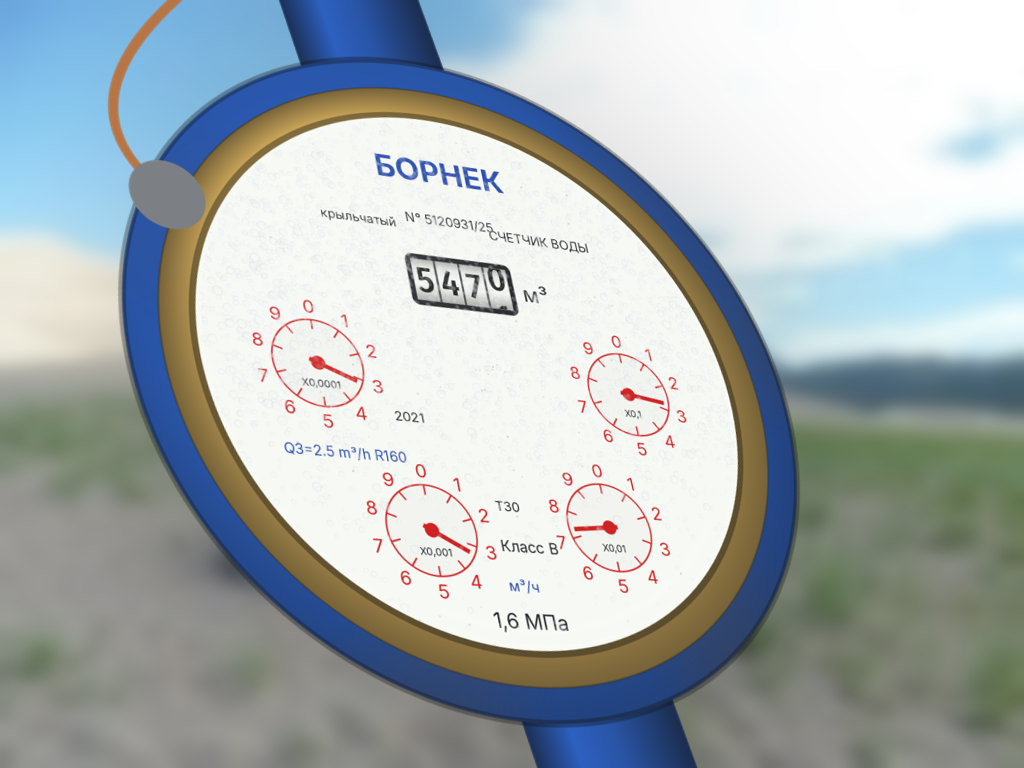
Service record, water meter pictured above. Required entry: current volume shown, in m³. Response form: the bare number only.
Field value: 5470.2733
